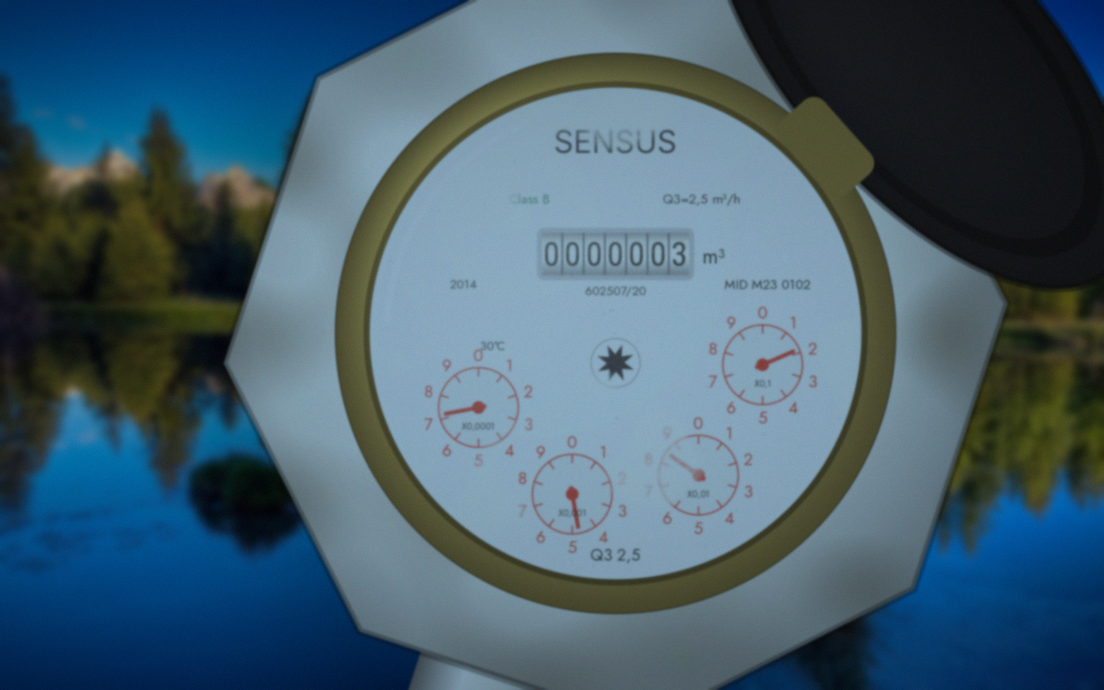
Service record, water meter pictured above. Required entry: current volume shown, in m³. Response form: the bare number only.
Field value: 3.1847
